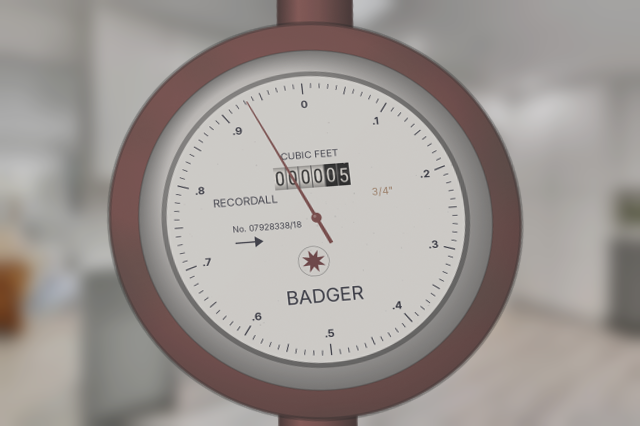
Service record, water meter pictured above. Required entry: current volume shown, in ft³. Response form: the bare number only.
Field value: 4.93
